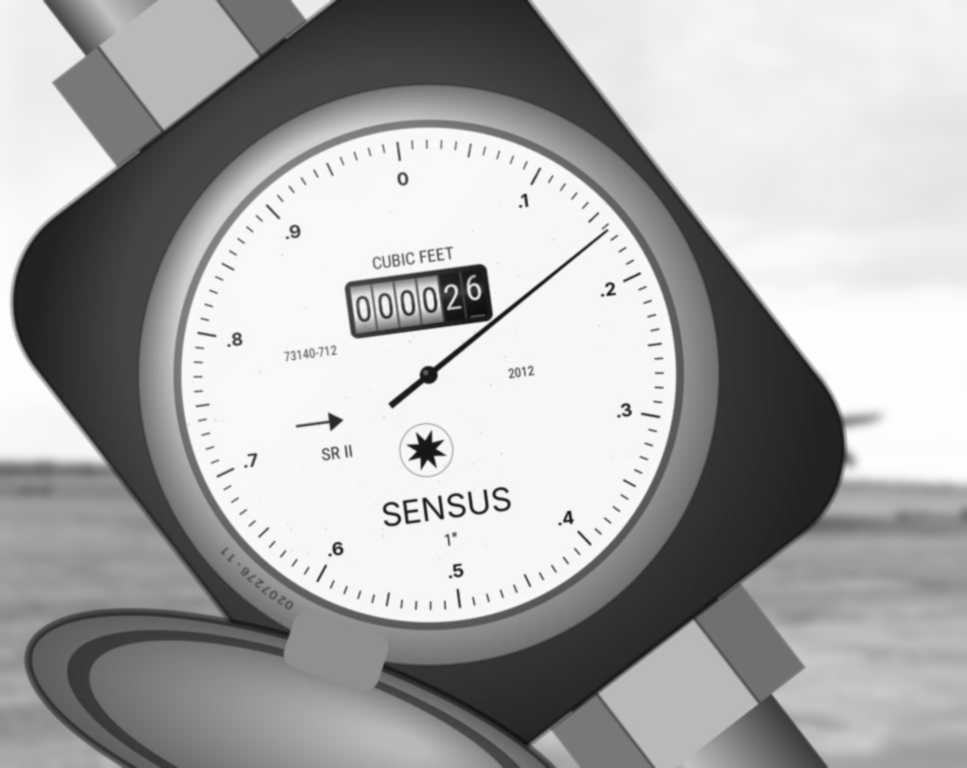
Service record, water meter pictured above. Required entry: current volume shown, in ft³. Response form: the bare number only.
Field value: 26.16
